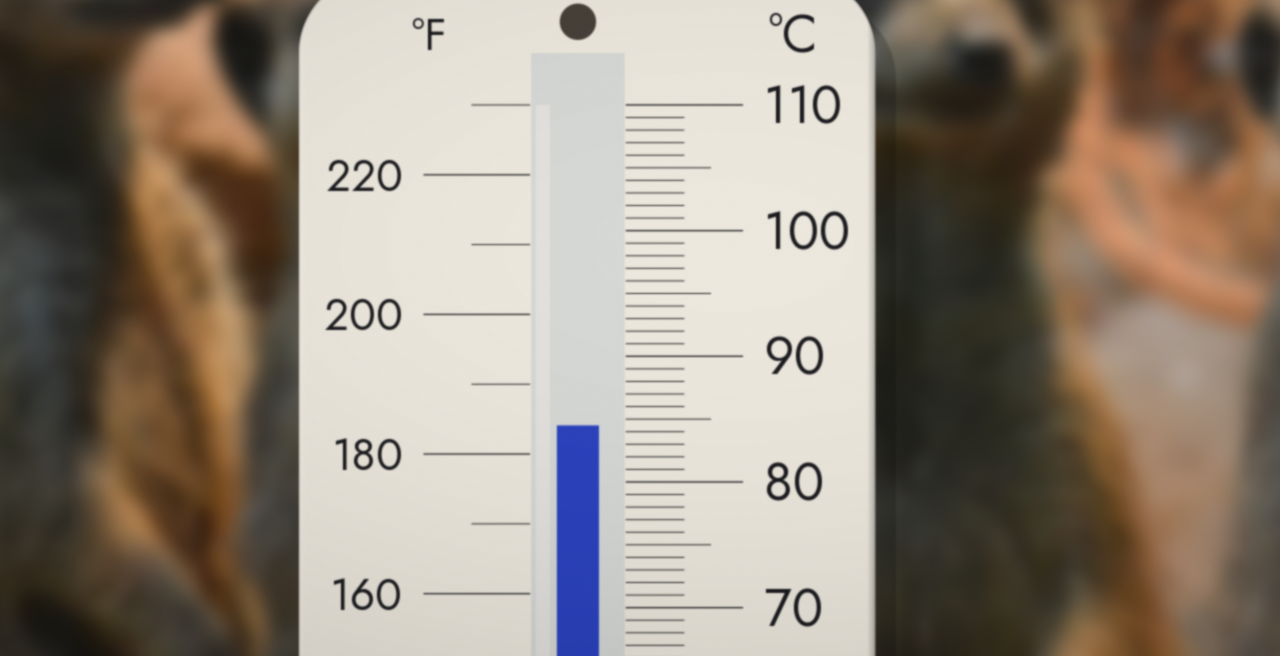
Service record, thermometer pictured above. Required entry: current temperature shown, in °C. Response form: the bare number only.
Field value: 84.5
